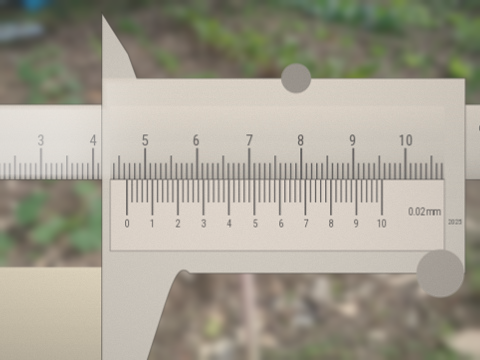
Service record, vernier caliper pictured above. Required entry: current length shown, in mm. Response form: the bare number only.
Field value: 46.5
